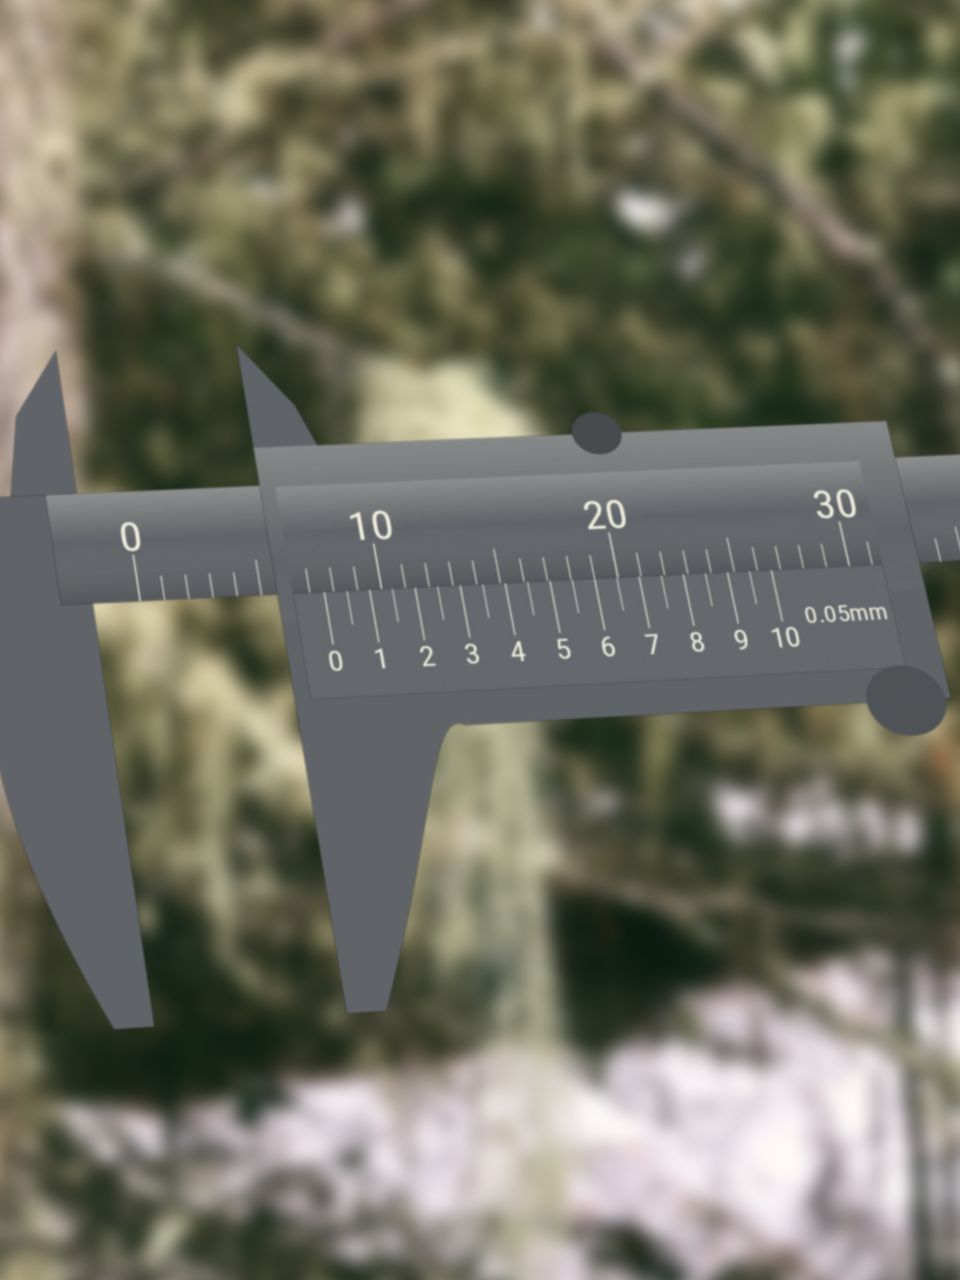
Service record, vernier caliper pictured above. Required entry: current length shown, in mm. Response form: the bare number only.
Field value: 7.6
